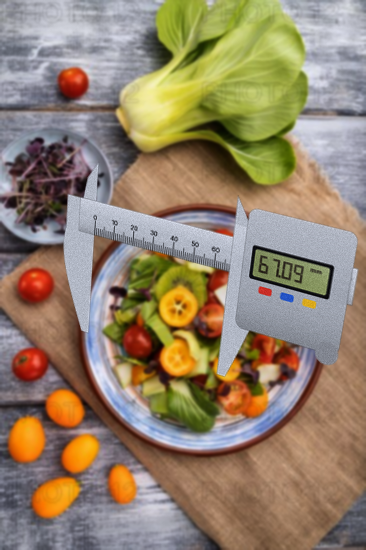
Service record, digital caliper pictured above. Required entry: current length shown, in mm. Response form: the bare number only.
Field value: 67.09
